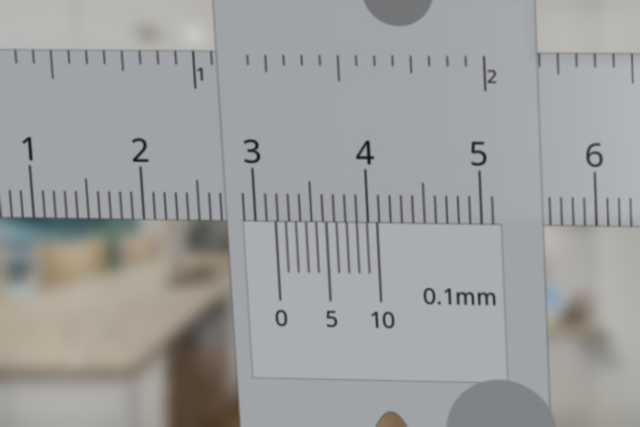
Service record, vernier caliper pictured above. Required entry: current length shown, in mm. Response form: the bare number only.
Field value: 31.8
